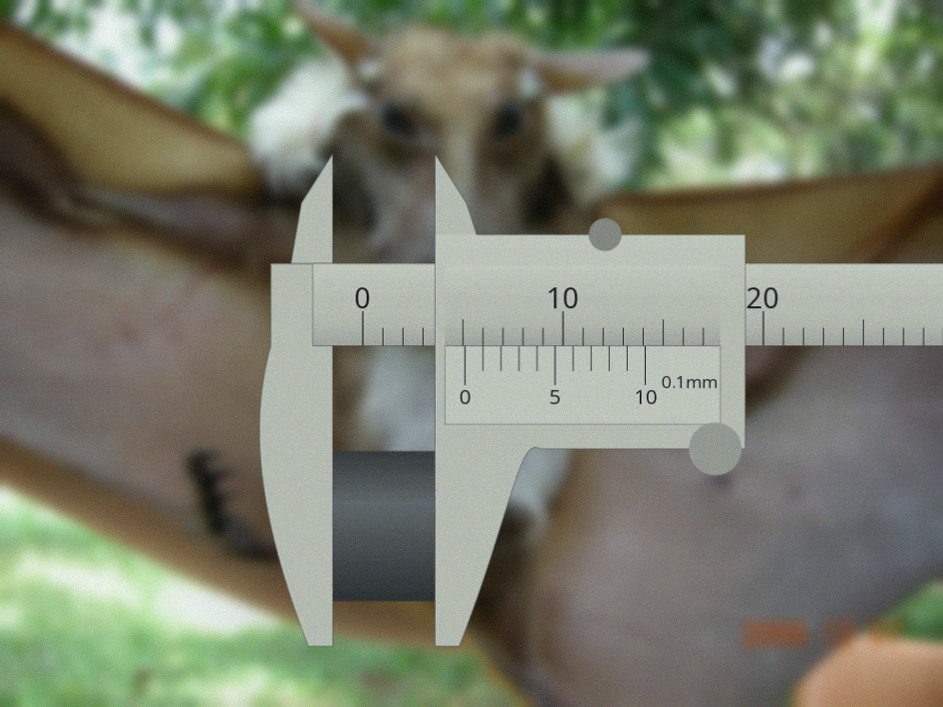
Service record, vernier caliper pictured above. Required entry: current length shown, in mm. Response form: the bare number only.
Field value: 5.1
